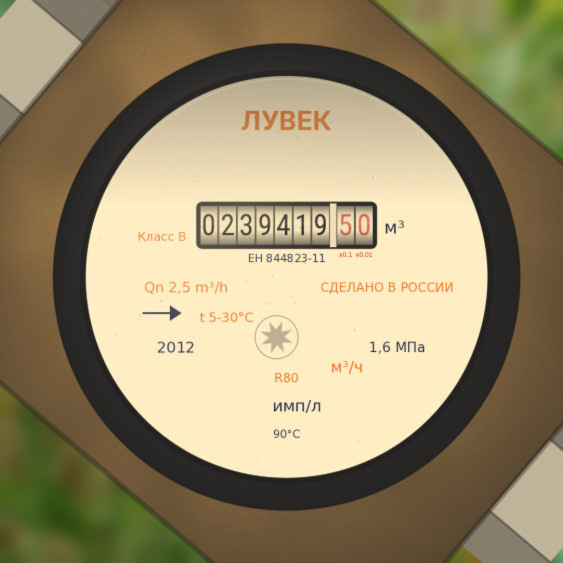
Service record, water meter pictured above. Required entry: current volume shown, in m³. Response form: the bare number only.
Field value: 239419.50
